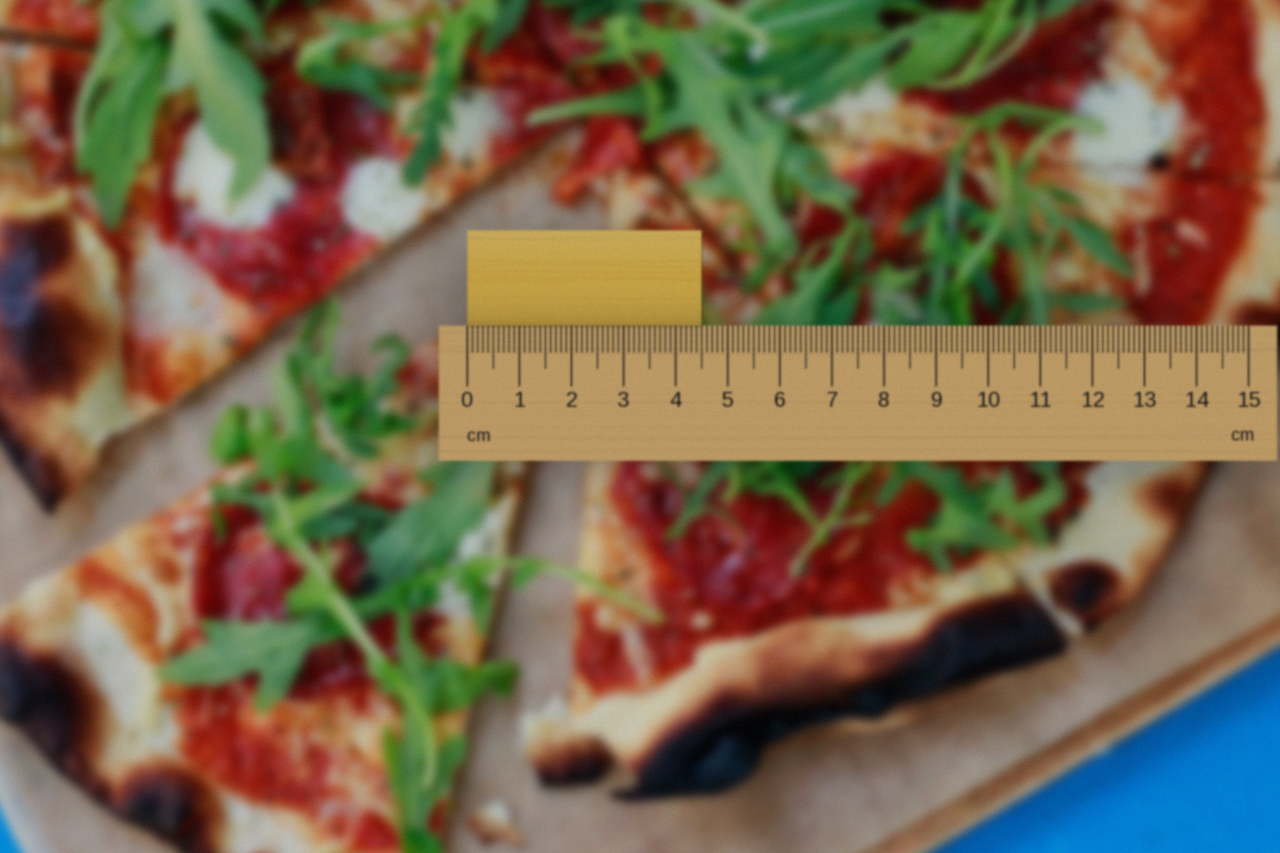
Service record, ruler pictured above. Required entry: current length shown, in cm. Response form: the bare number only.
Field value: 4.5
